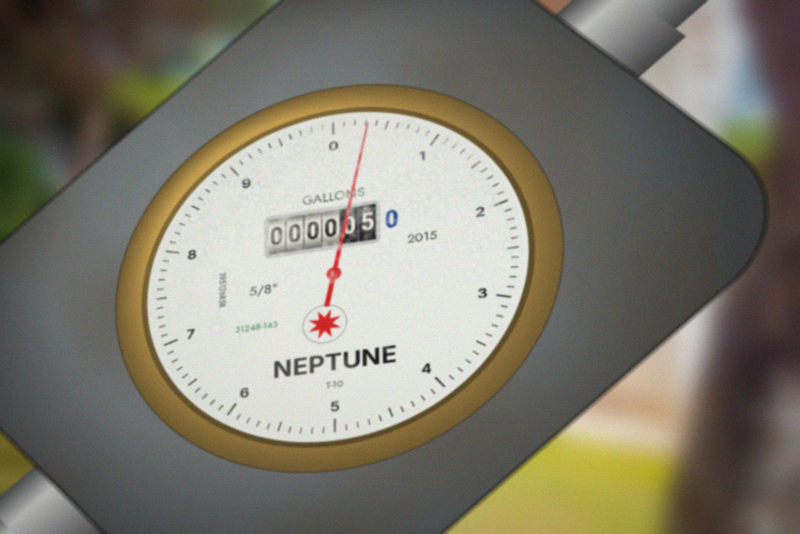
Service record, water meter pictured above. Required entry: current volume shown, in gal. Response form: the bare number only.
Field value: 50.3
